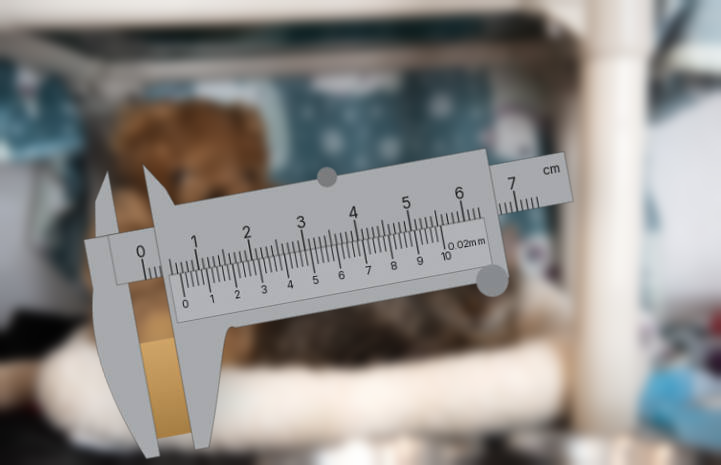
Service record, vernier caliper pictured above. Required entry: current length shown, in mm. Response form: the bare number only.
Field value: 6.5
